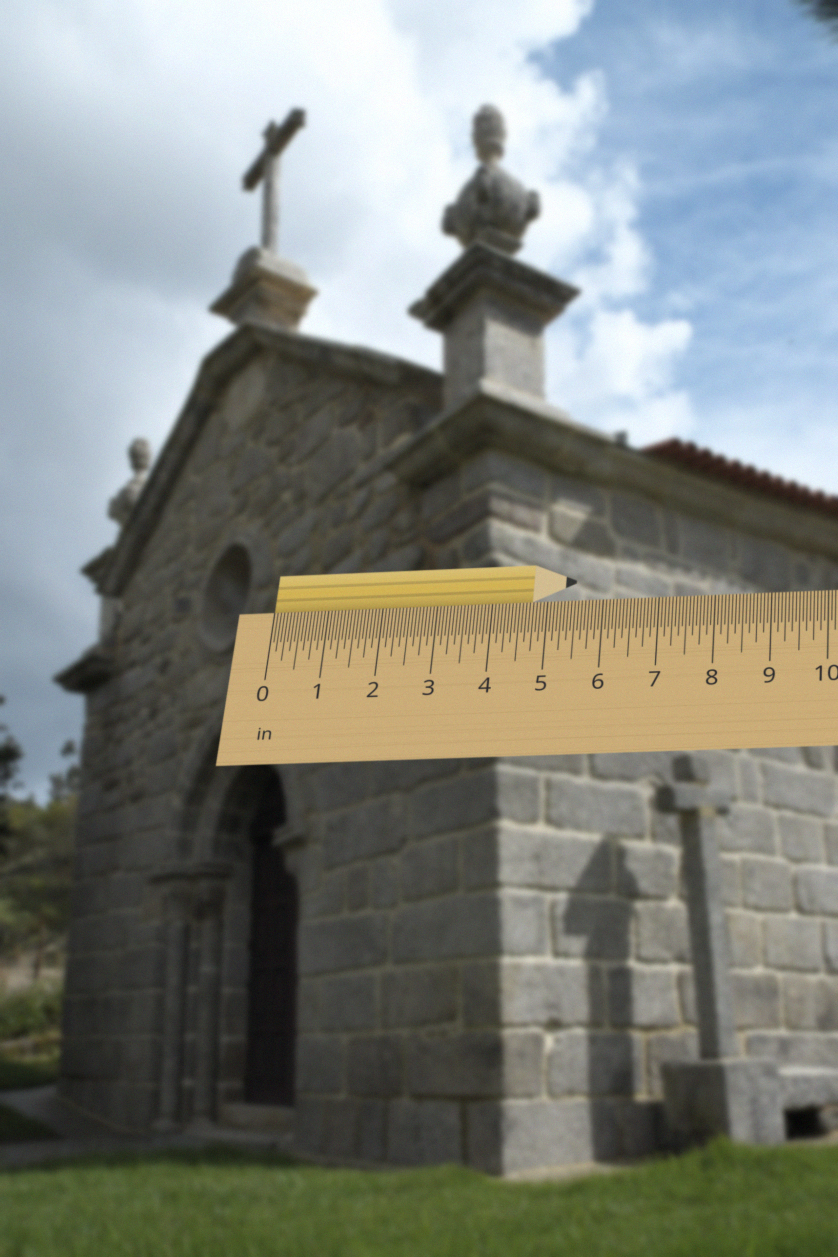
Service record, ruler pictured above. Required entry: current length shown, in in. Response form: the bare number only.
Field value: 5.5
